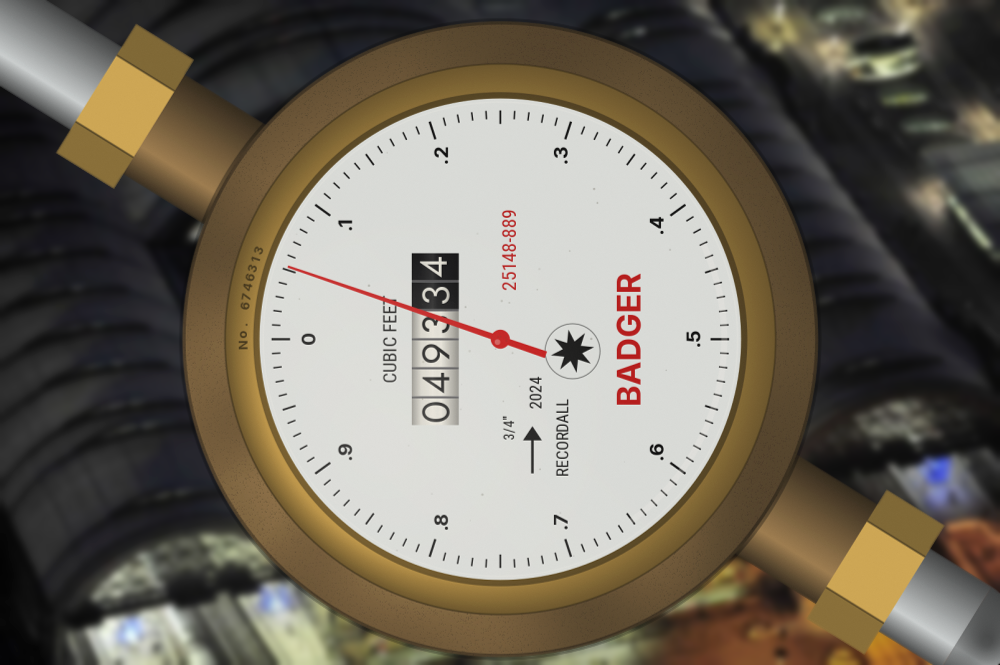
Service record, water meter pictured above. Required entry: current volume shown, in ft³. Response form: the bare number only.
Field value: 49334.05
